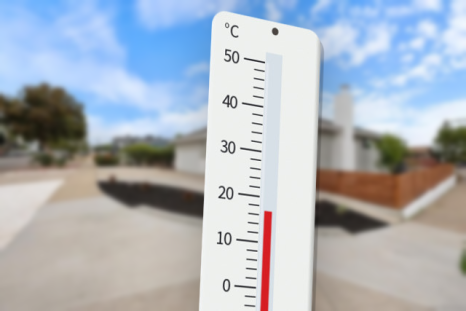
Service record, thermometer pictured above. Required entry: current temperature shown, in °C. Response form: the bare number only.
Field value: 17
